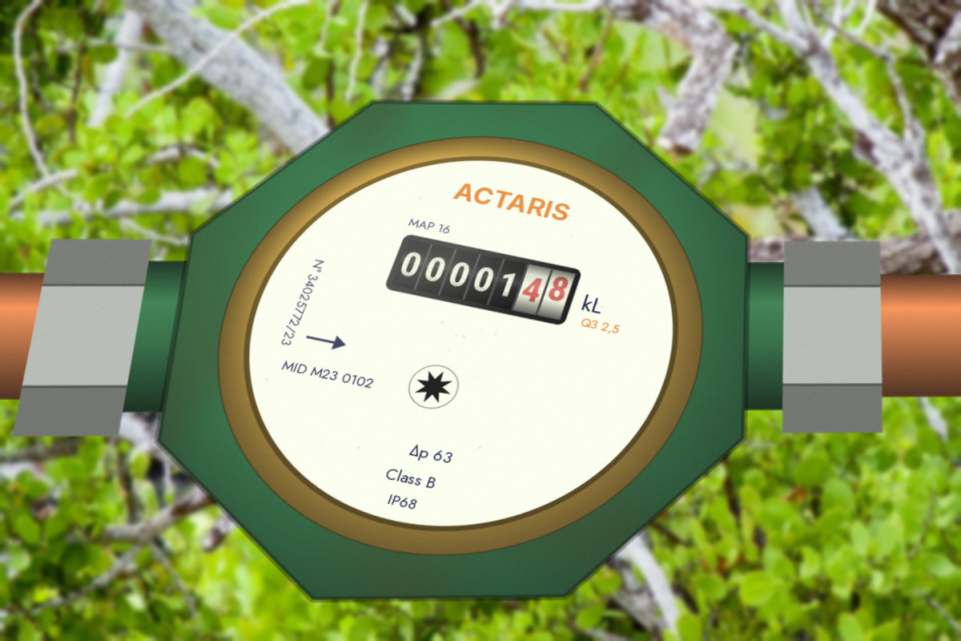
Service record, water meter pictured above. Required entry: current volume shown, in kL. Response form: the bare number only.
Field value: 1.48
